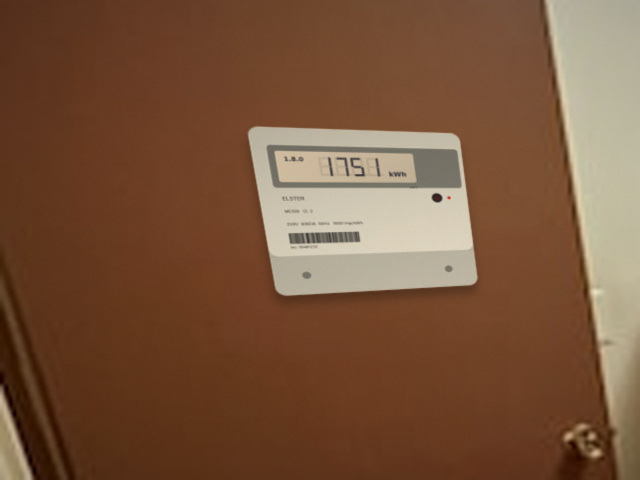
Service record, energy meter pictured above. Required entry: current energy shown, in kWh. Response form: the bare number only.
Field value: 1751
